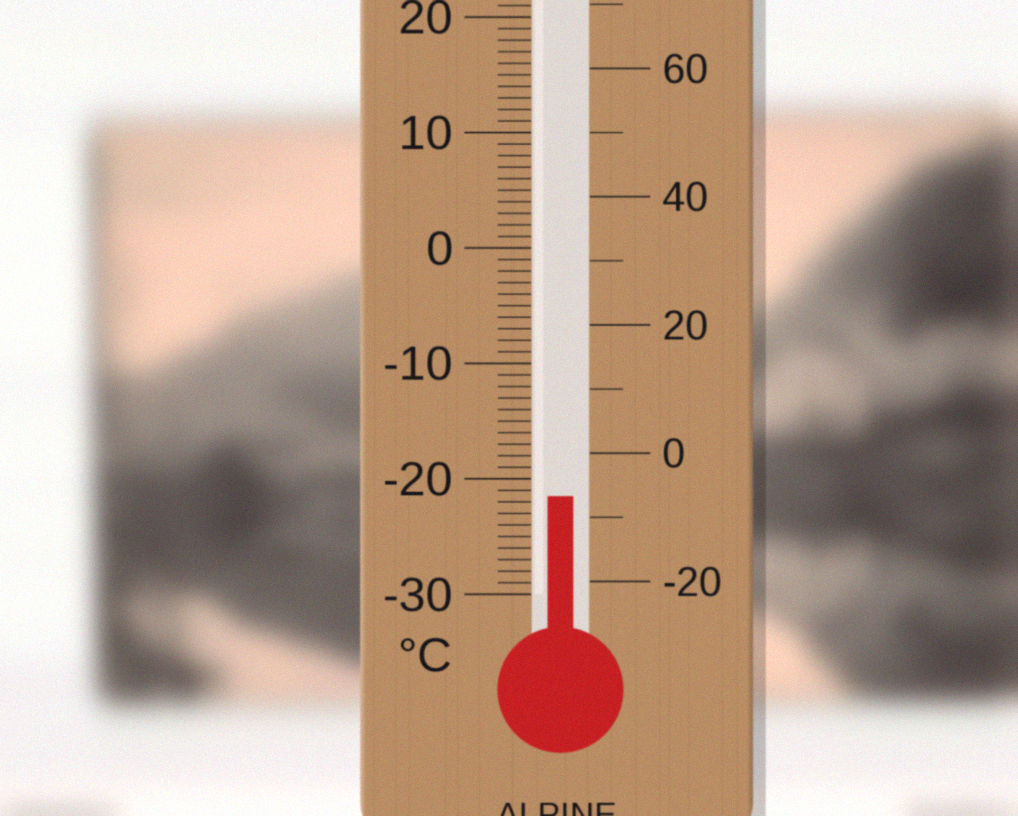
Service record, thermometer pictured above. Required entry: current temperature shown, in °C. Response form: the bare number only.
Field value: -21.5
